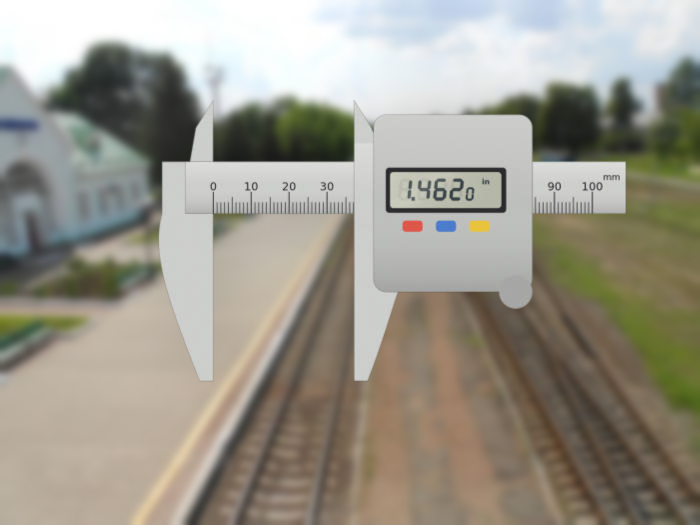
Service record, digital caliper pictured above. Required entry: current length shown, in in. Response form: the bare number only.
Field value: 1.4620
